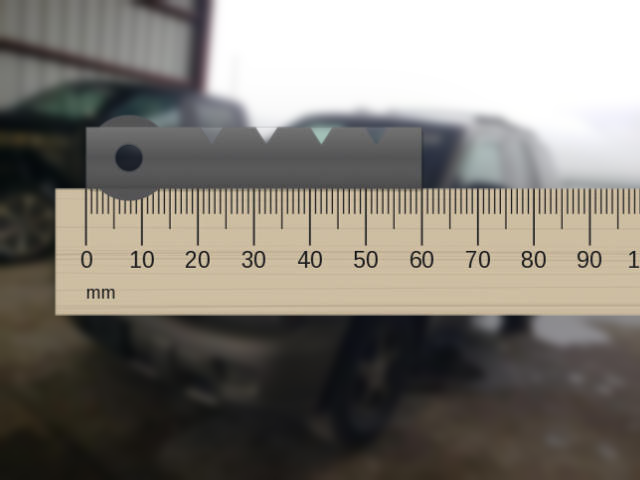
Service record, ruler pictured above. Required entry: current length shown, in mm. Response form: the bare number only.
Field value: 60
